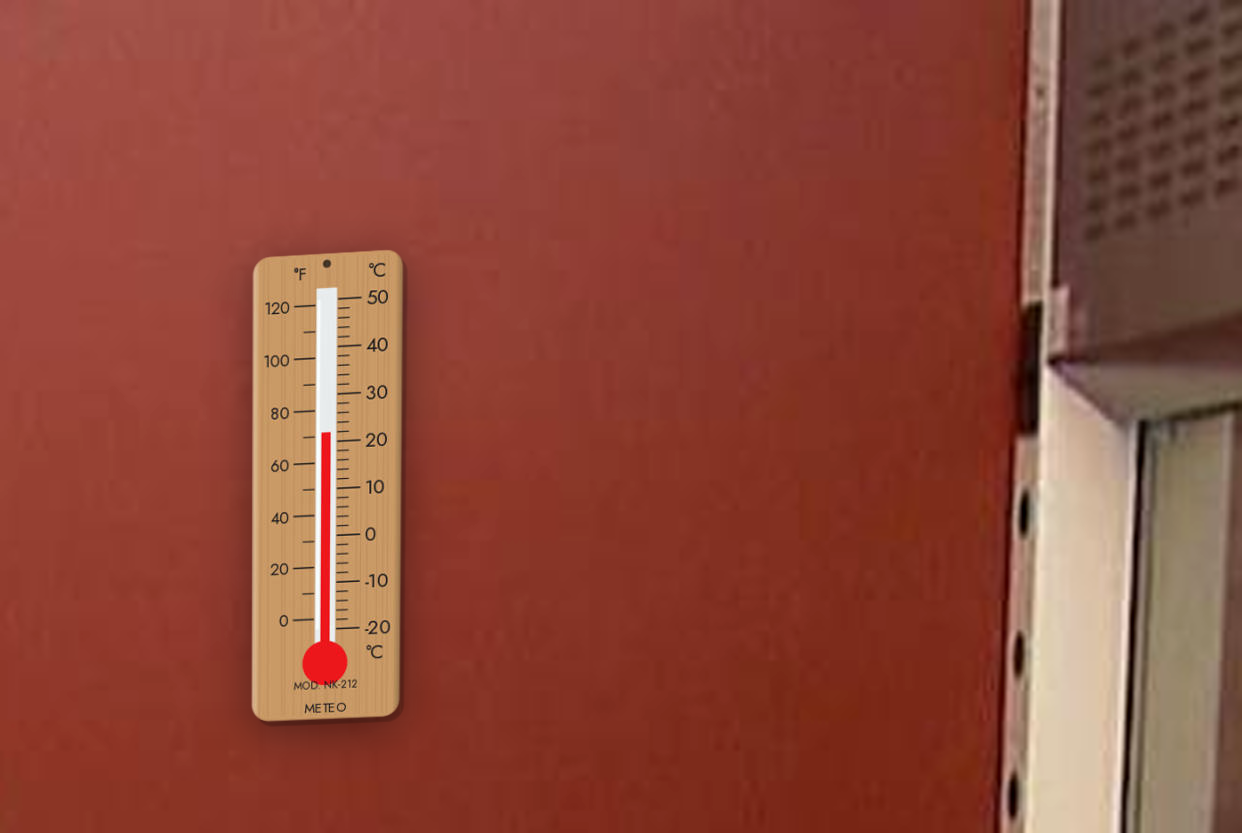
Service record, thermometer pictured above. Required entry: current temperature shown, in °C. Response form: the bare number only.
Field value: 22
